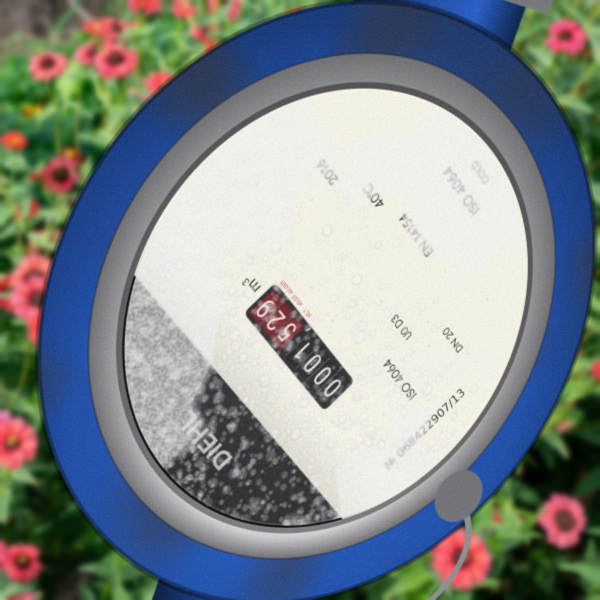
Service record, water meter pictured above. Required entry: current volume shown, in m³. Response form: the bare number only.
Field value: 1.529
